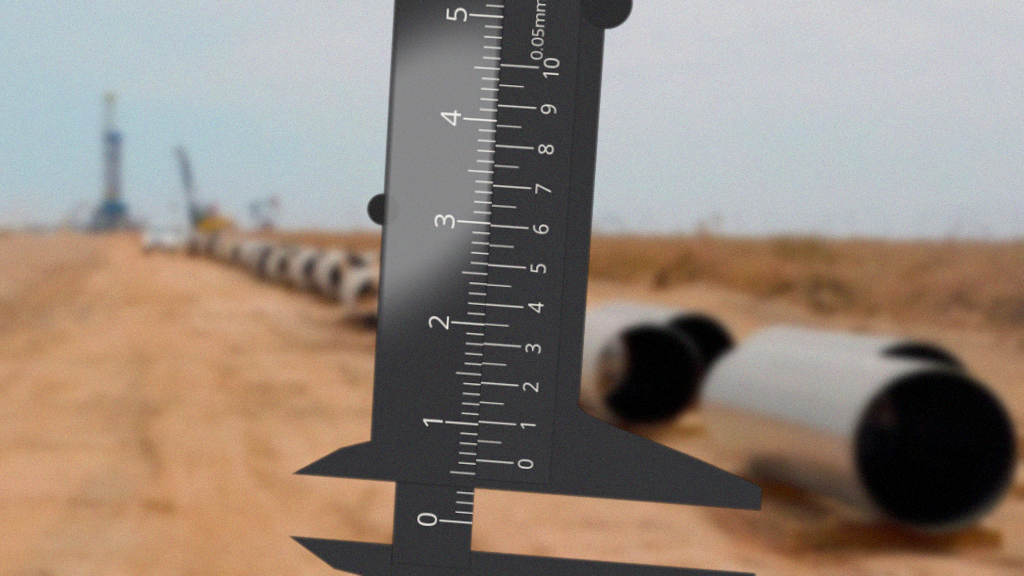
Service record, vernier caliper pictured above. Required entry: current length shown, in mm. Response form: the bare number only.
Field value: 6.4
